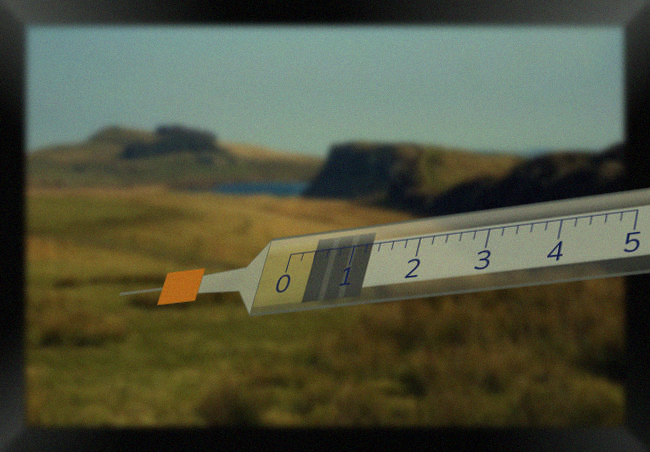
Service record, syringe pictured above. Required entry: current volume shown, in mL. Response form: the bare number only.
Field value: 0.4
